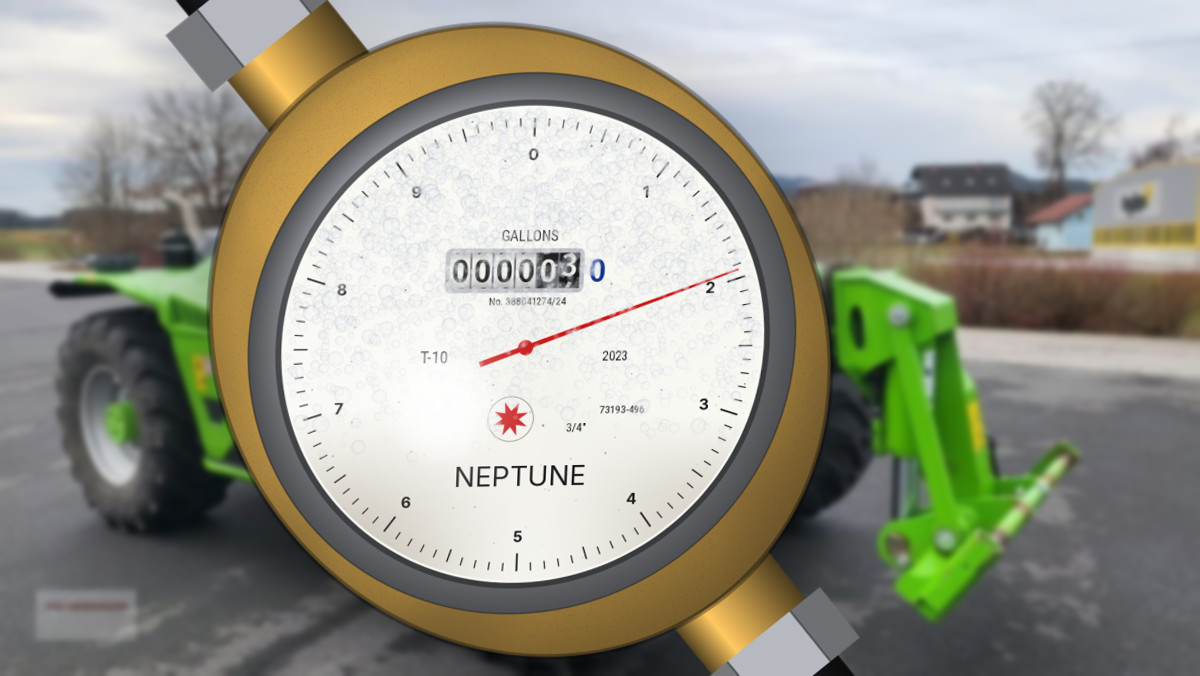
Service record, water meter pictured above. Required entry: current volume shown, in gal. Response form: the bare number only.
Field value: 31.9
